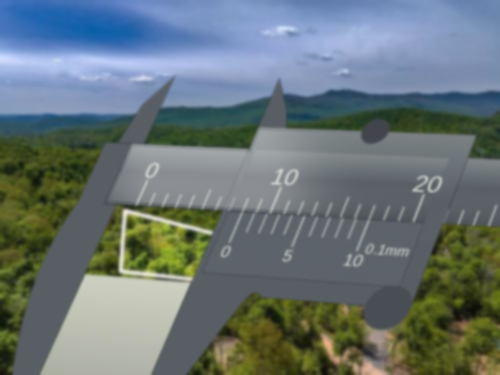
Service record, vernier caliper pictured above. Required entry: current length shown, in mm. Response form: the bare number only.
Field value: 8.0
